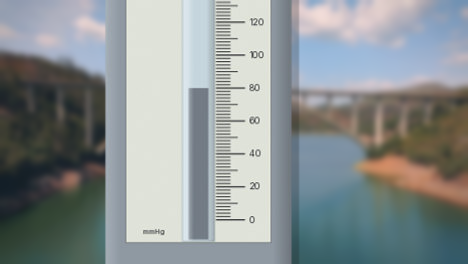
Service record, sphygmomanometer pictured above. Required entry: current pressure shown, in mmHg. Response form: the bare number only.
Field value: 80
